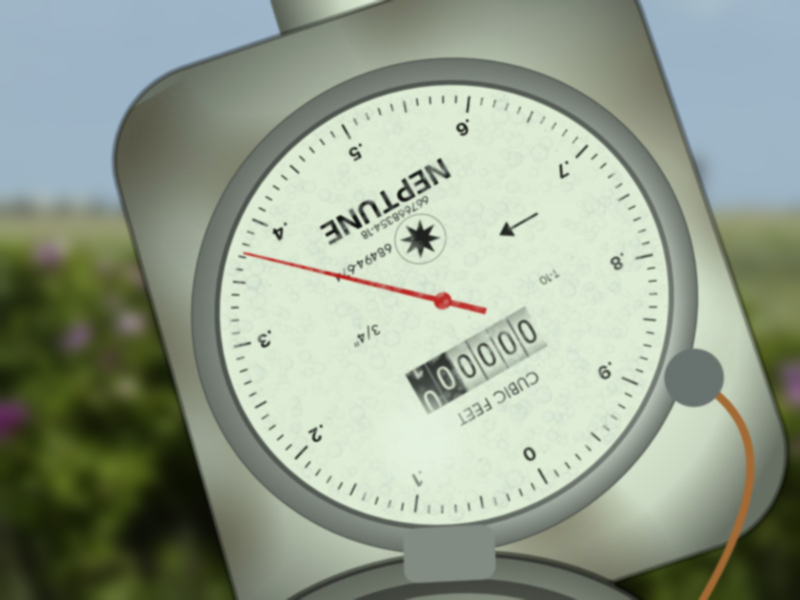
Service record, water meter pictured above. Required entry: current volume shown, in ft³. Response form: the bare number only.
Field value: 0.37
